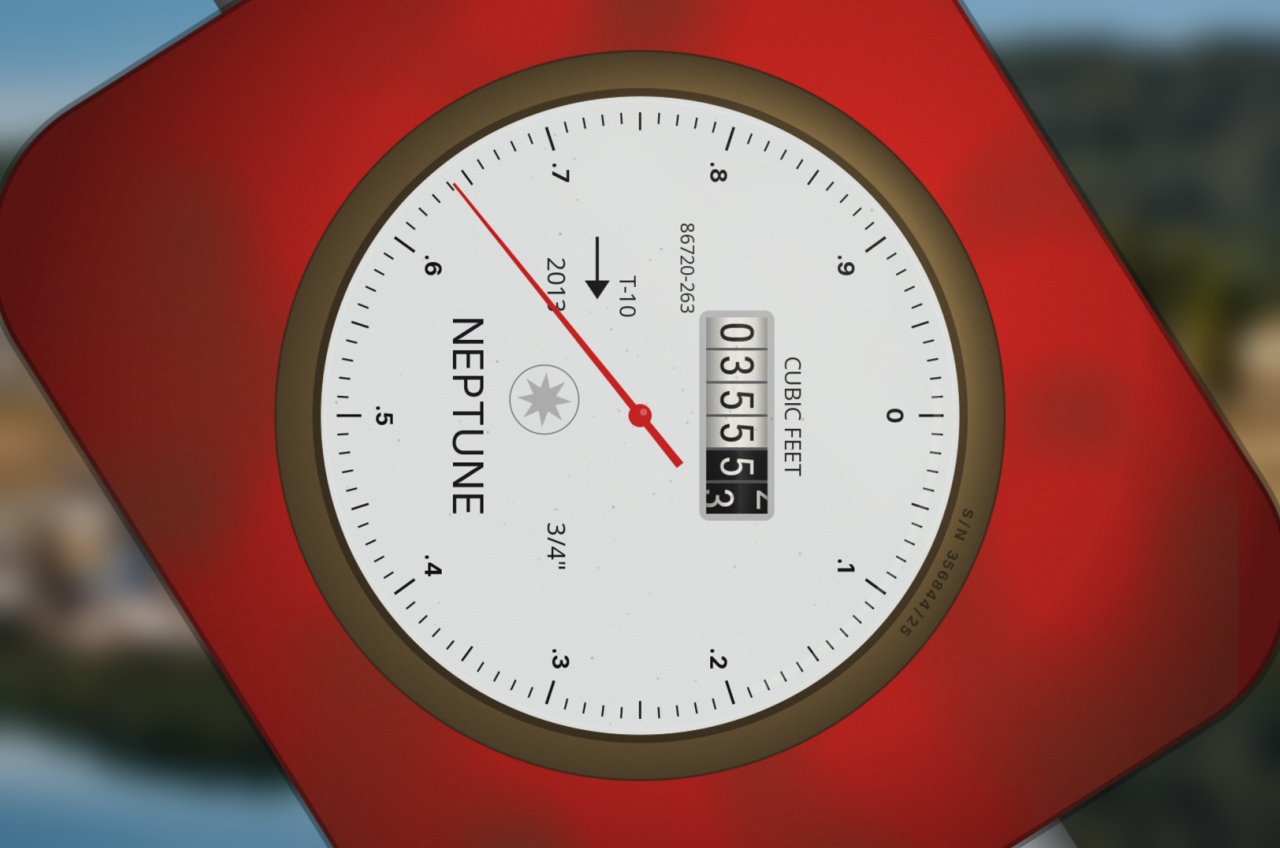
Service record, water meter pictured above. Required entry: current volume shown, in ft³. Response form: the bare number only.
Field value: 35552.64
